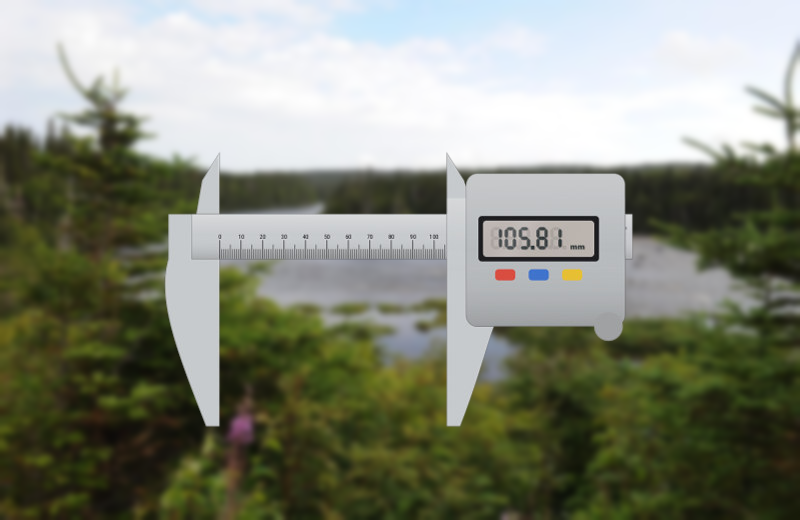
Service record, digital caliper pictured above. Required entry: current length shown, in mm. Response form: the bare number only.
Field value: 105.81
